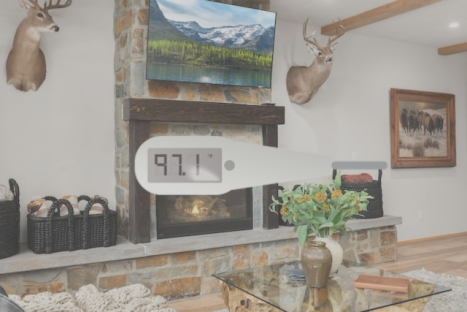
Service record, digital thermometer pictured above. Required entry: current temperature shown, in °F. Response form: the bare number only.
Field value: 97.1
